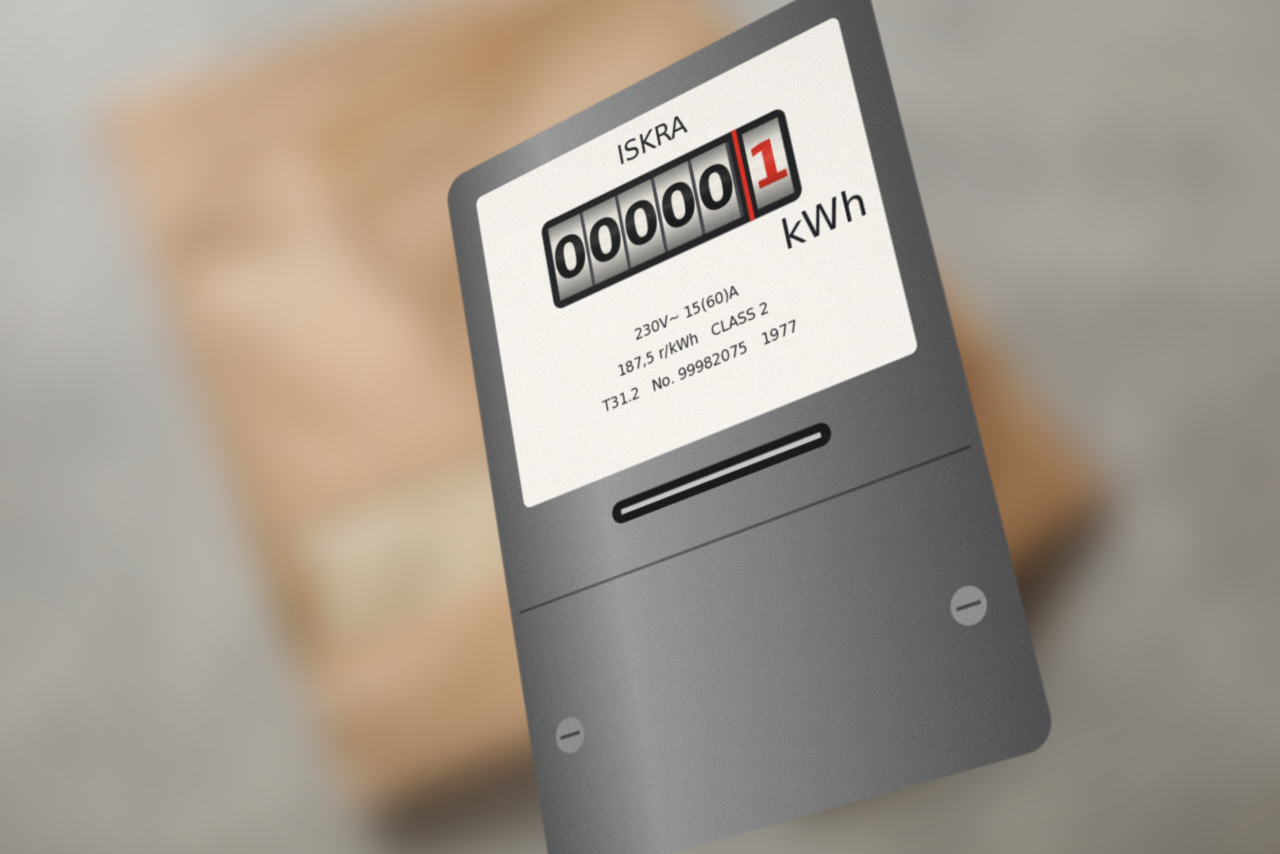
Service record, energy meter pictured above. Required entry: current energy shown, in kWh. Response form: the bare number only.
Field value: 0.1
